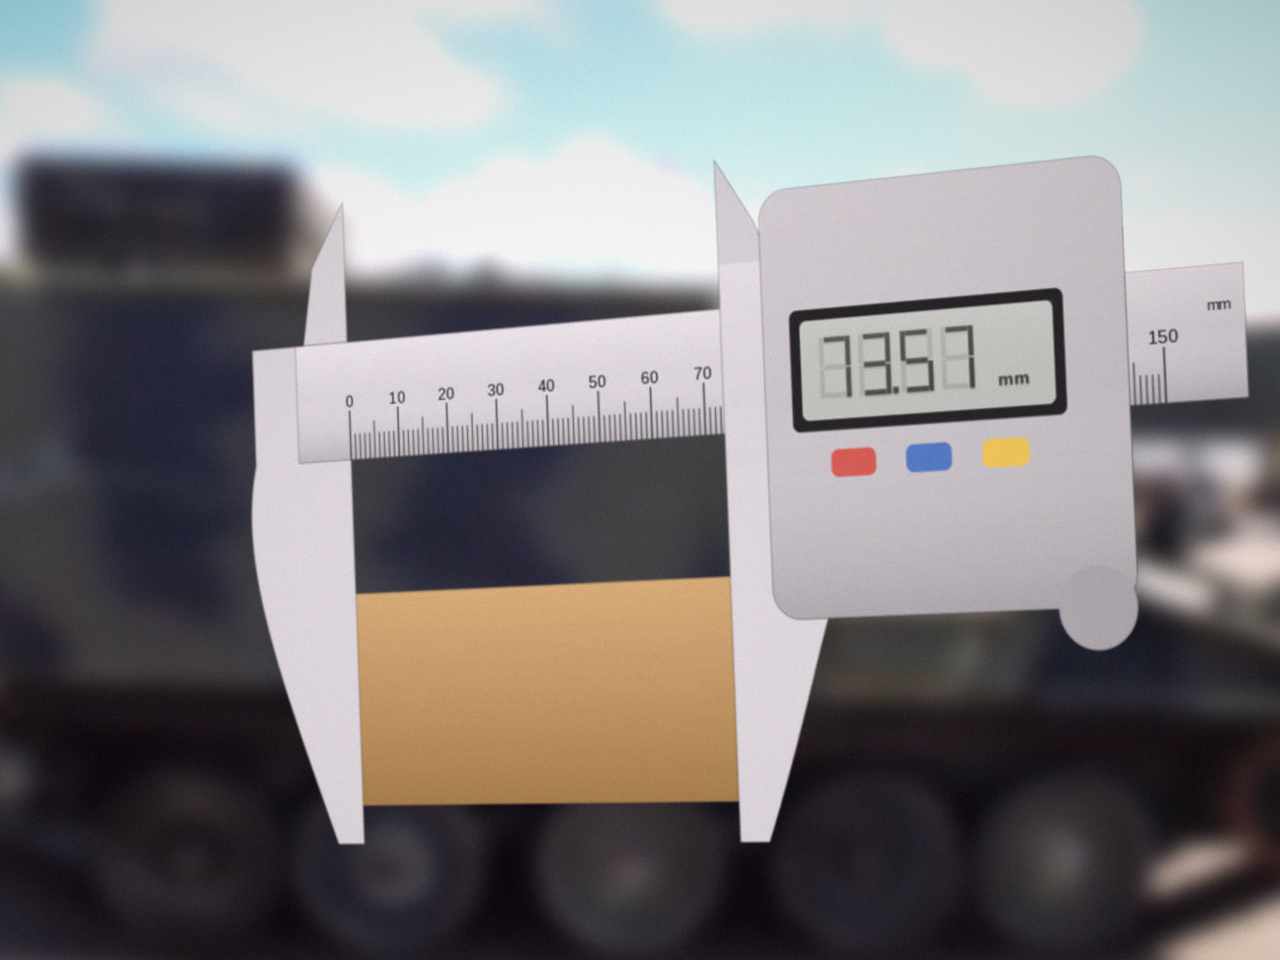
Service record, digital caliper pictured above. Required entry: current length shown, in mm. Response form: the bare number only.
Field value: 73.57
